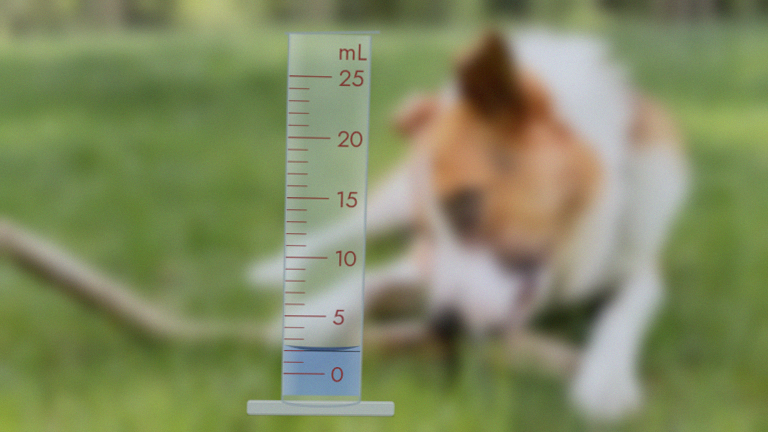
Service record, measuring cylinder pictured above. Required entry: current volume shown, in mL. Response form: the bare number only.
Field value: 2
